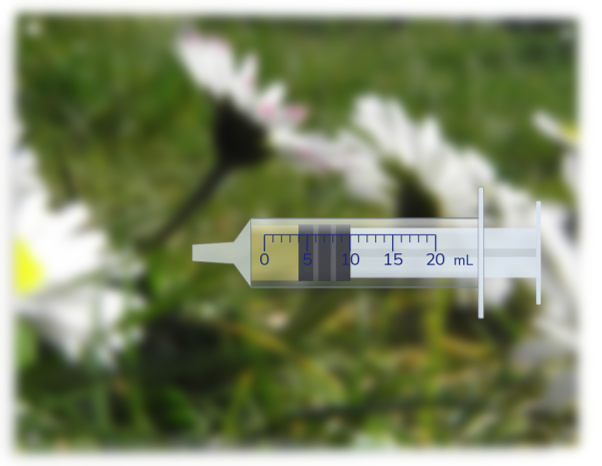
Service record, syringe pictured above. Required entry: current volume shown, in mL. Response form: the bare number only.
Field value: 4
